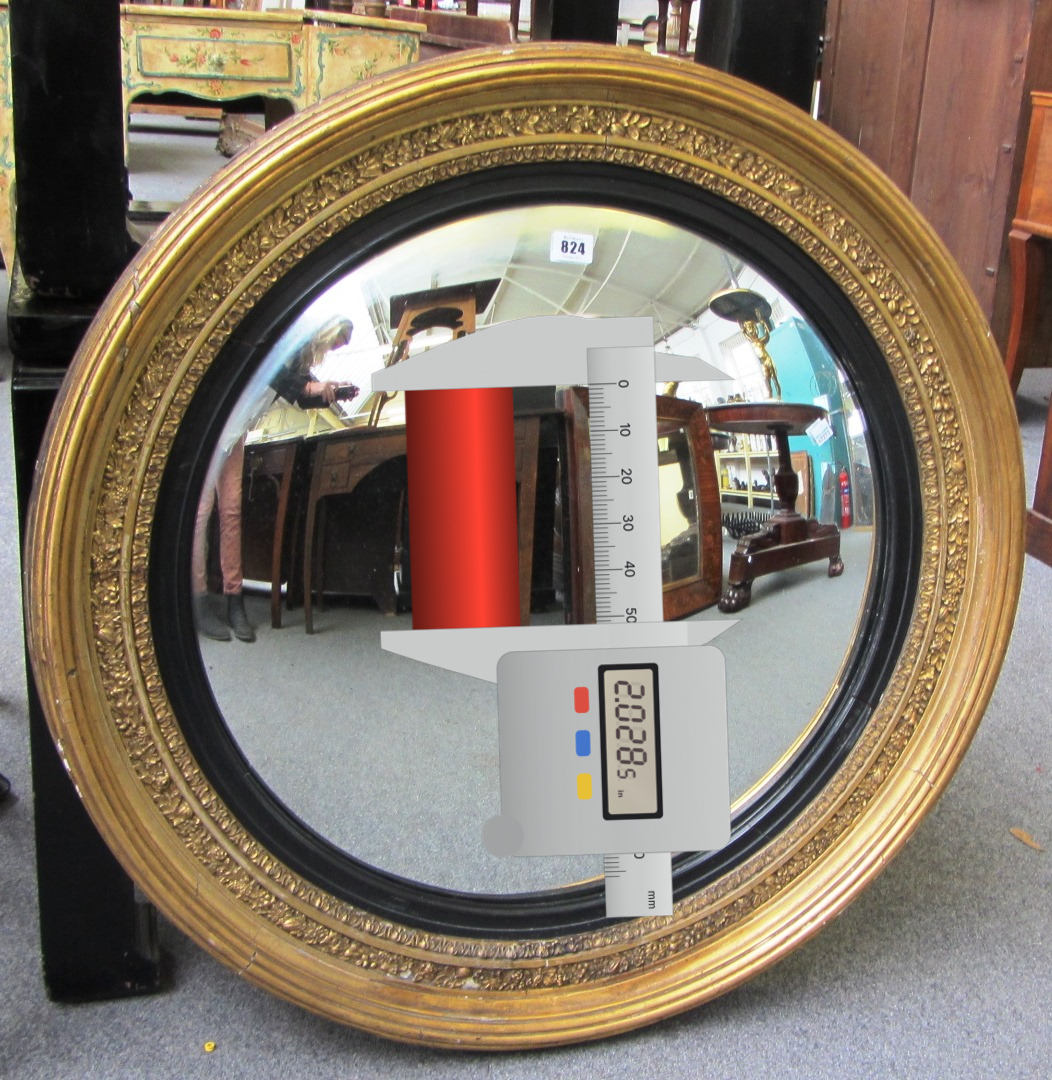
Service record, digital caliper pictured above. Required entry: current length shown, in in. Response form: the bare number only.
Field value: 2.0285
